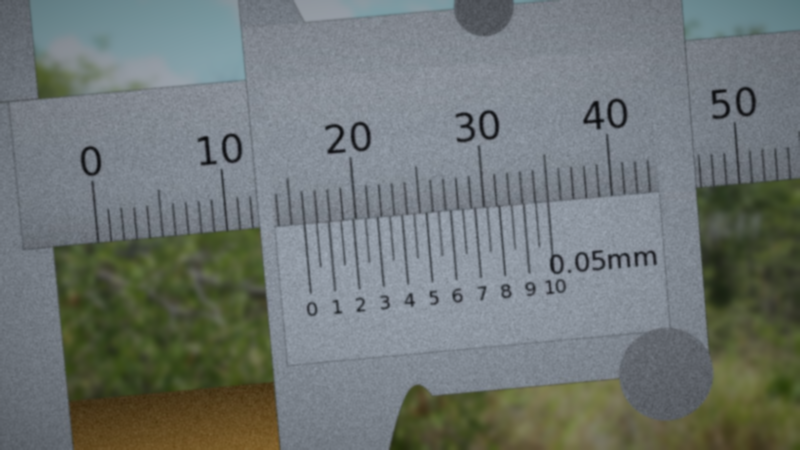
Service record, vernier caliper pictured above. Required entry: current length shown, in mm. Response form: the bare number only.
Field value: 16.0
